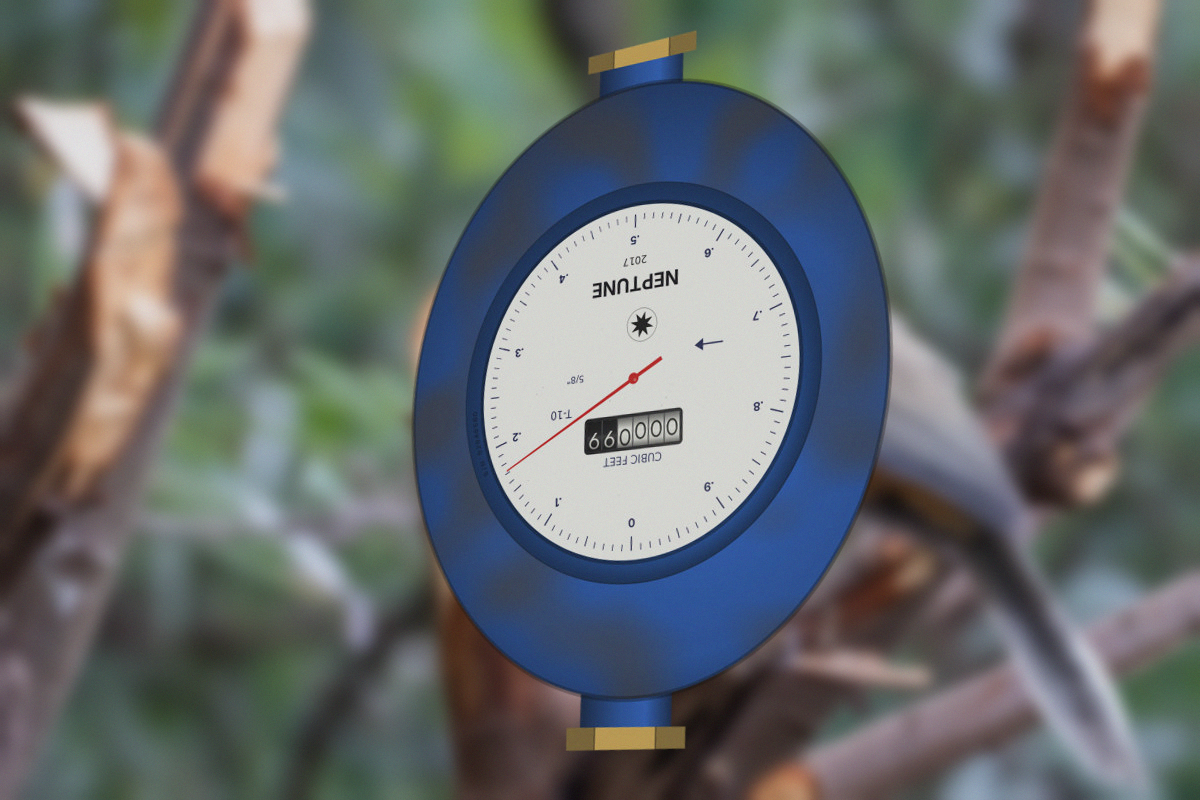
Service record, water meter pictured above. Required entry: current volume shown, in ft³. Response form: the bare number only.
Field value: 99.17
